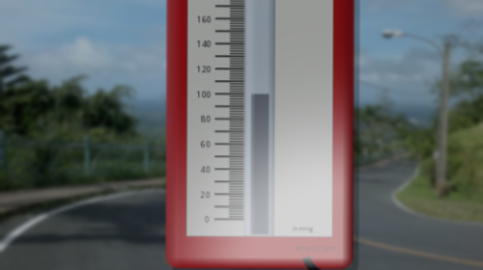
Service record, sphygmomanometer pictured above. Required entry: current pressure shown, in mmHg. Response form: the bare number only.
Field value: 100
